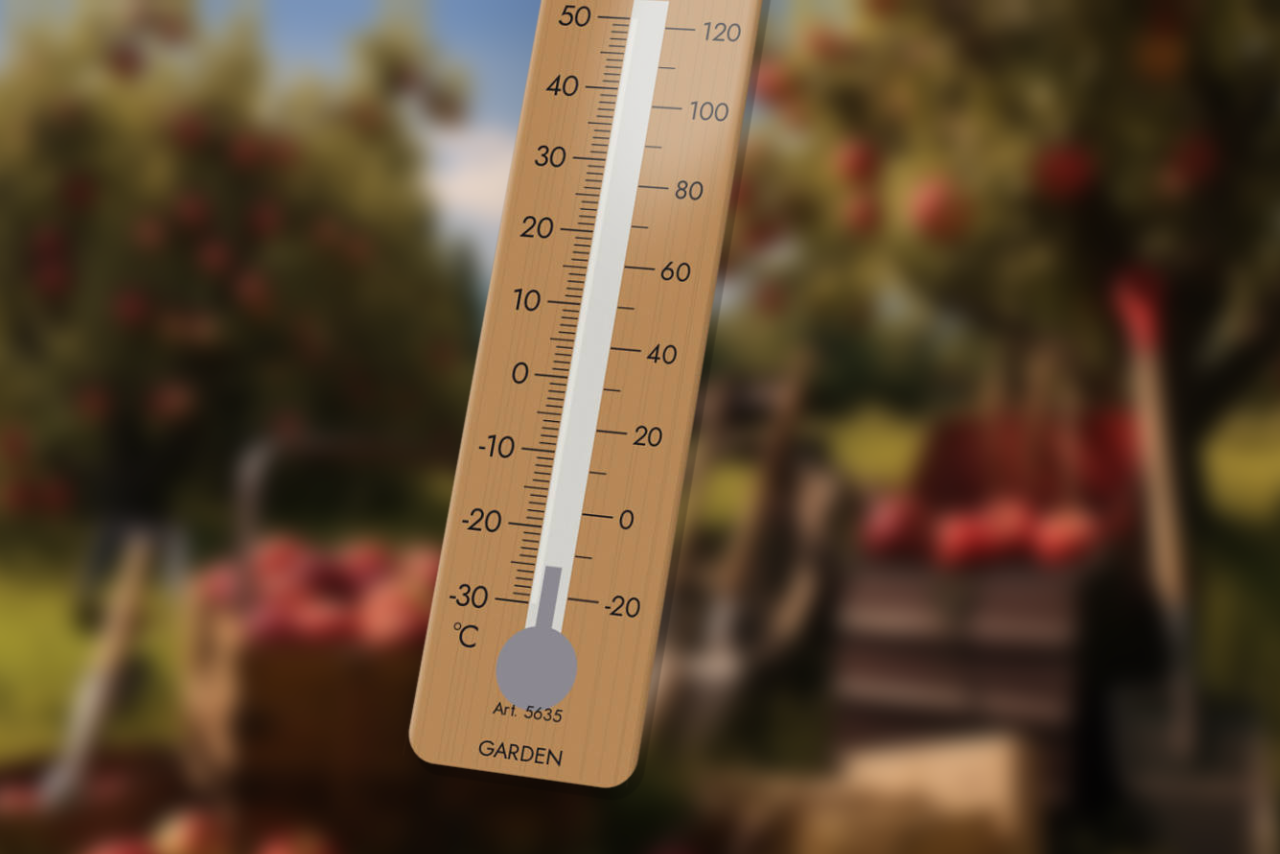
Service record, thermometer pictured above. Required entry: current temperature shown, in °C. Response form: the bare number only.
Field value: -25
